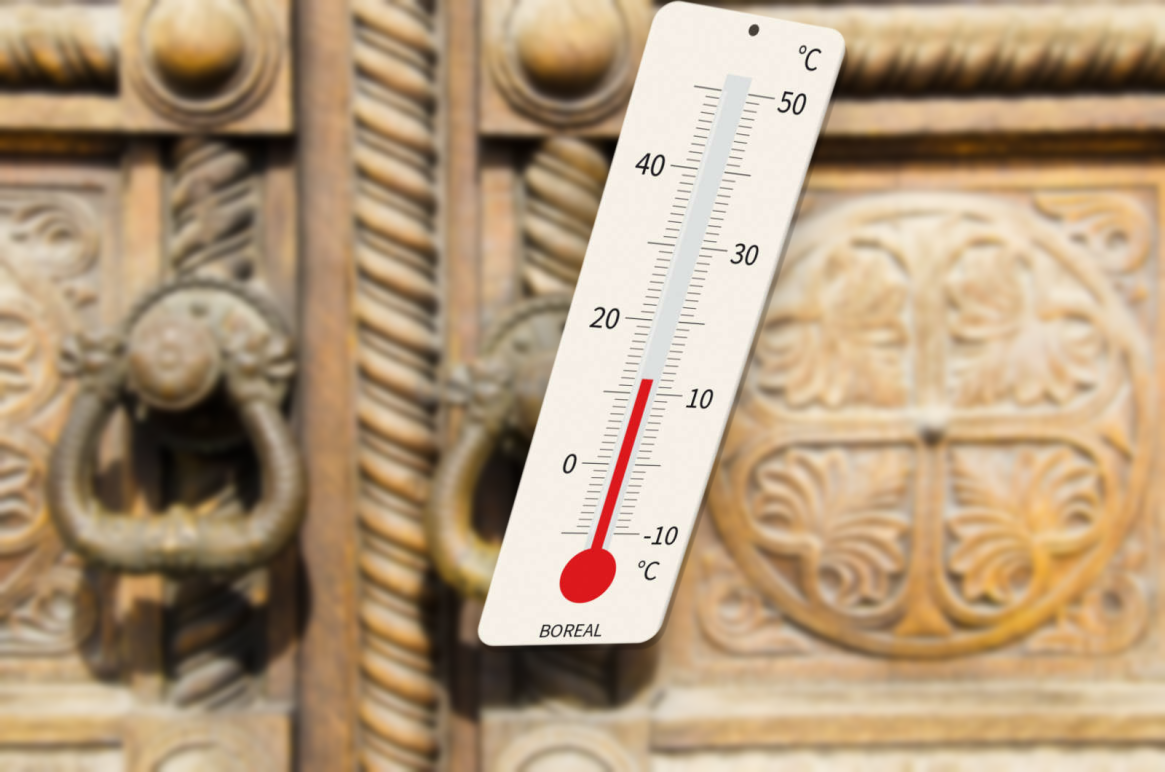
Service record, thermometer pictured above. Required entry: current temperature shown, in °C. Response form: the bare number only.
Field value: 12
